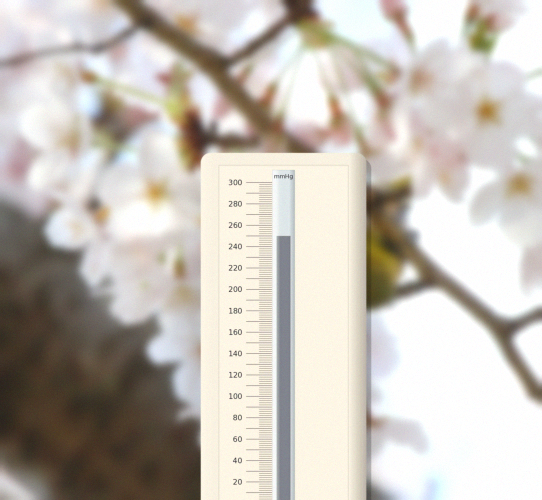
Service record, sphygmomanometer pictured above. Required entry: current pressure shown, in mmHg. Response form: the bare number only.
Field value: 250
